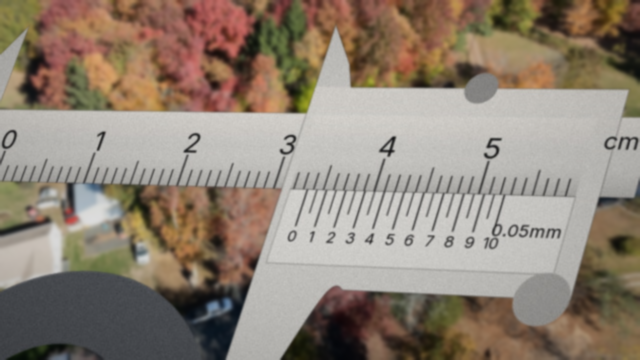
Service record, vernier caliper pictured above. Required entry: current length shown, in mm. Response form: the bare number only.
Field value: 33.4
